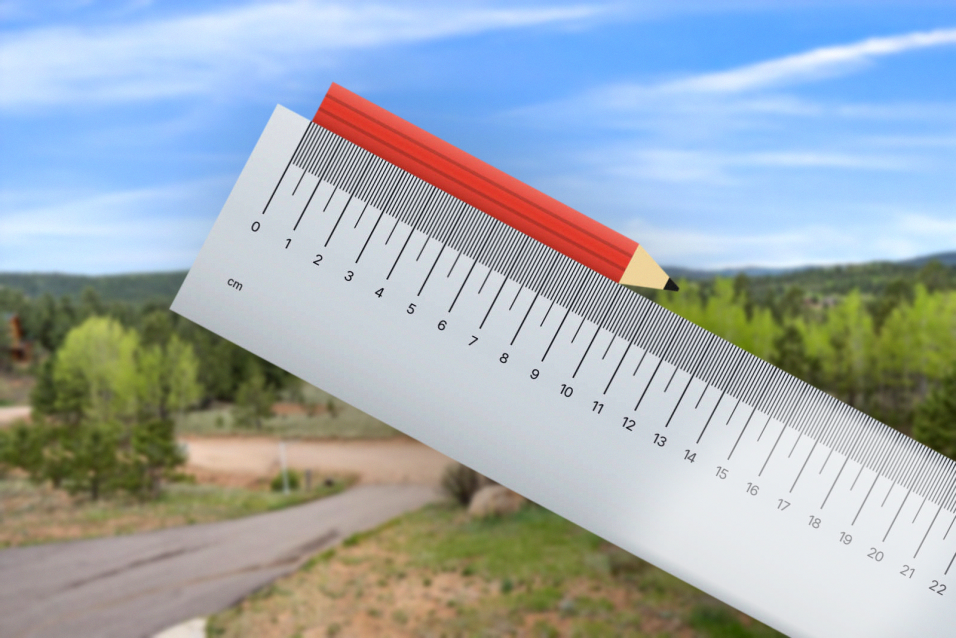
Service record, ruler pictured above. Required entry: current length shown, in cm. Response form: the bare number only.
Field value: 11.5
